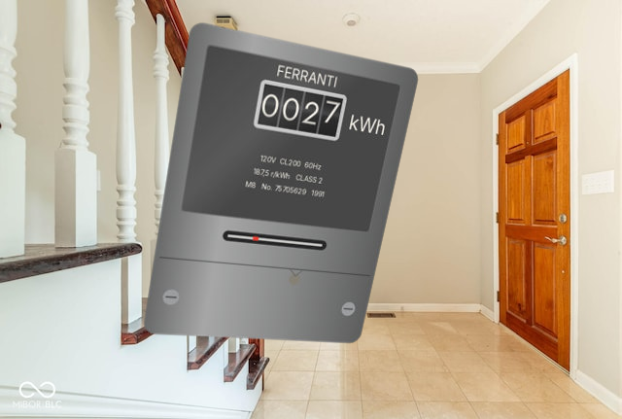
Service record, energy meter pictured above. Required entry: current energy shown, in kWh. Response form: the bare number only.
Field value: 27
